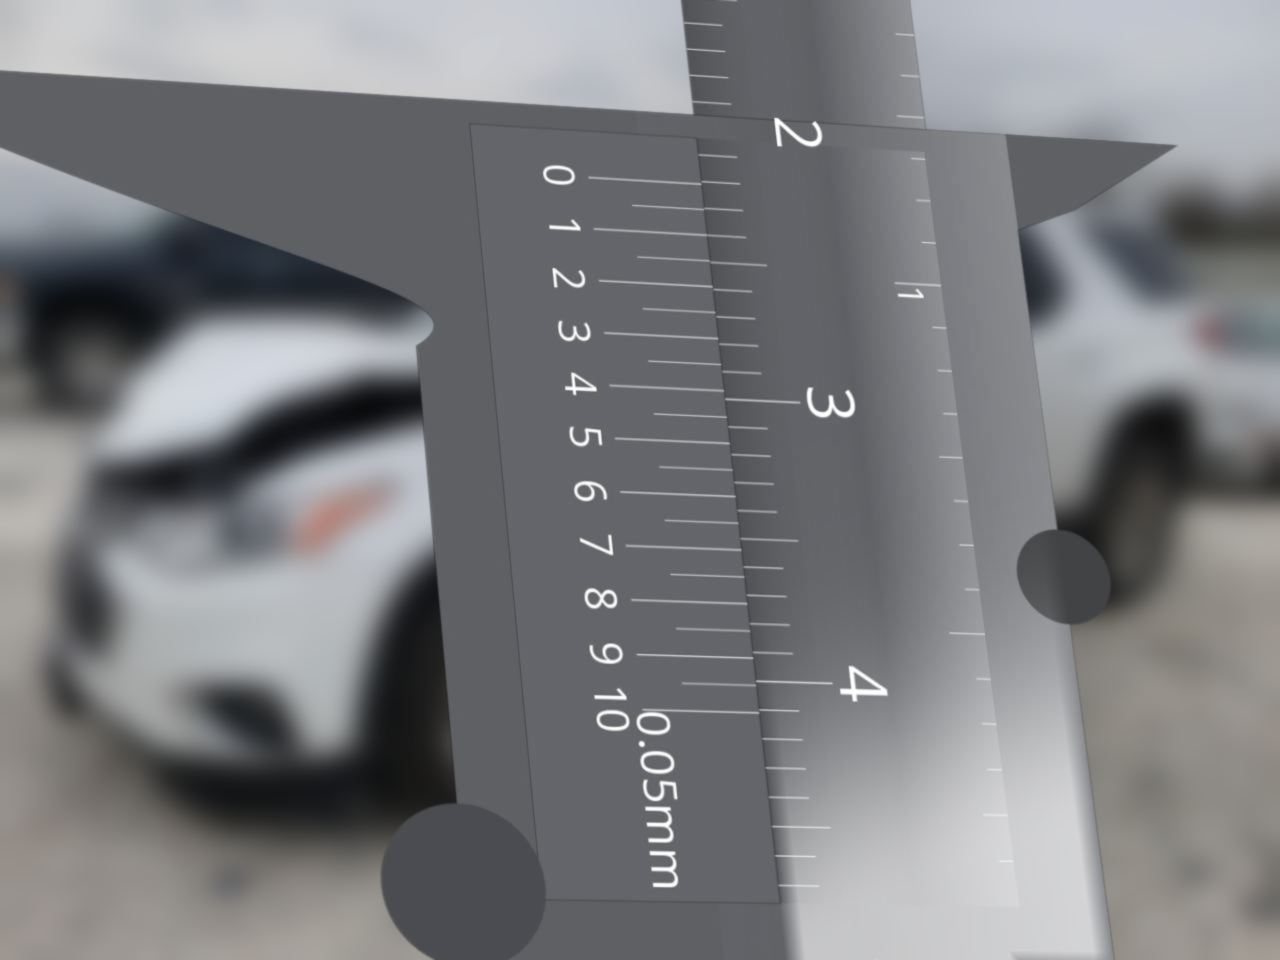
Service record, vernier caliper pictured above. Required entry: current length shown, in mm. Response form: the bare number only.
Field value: 22.1
